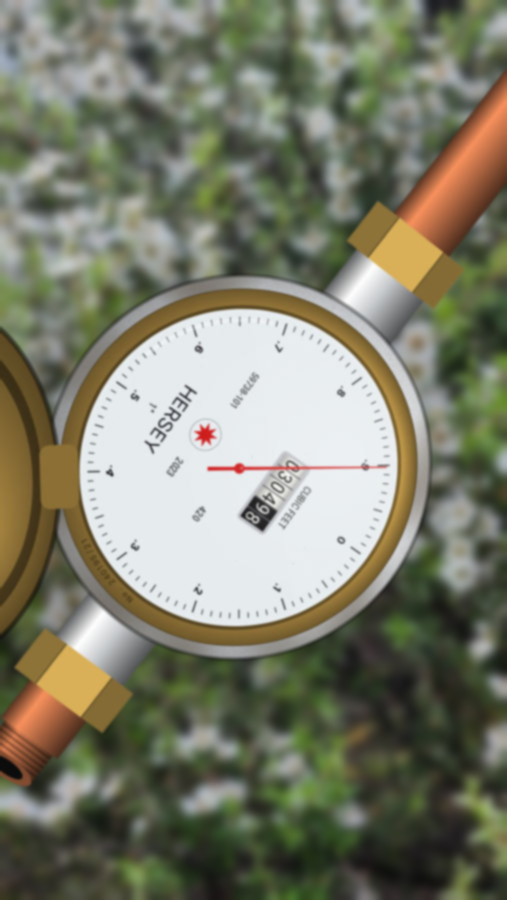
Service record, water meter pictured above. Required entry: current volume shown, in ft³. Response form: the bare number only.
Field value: 30497.90
